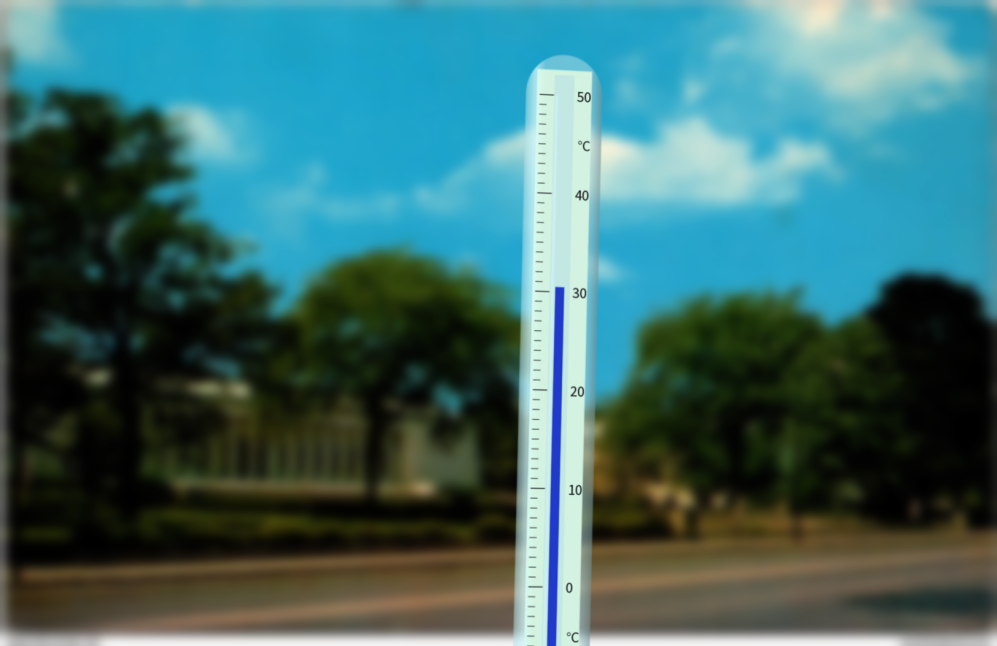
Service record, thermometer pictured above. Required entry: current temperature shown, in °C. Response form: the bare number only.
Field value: 30.5
